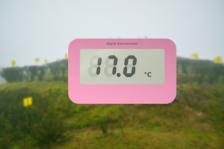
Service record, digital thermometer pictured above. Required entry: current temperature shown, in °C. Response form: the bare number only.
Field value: 17.0
